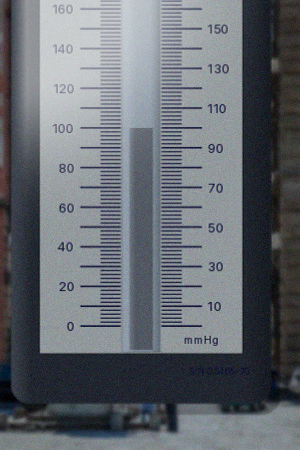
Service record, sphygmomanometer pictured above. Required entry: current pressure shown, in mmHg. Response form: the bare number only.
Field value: 100
